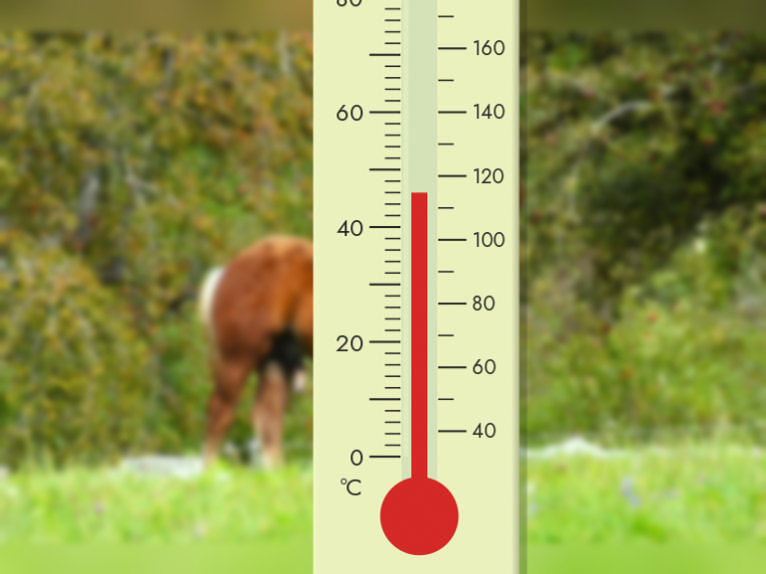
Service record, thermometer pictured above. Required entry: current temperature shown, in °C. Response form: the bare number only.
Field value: 46
